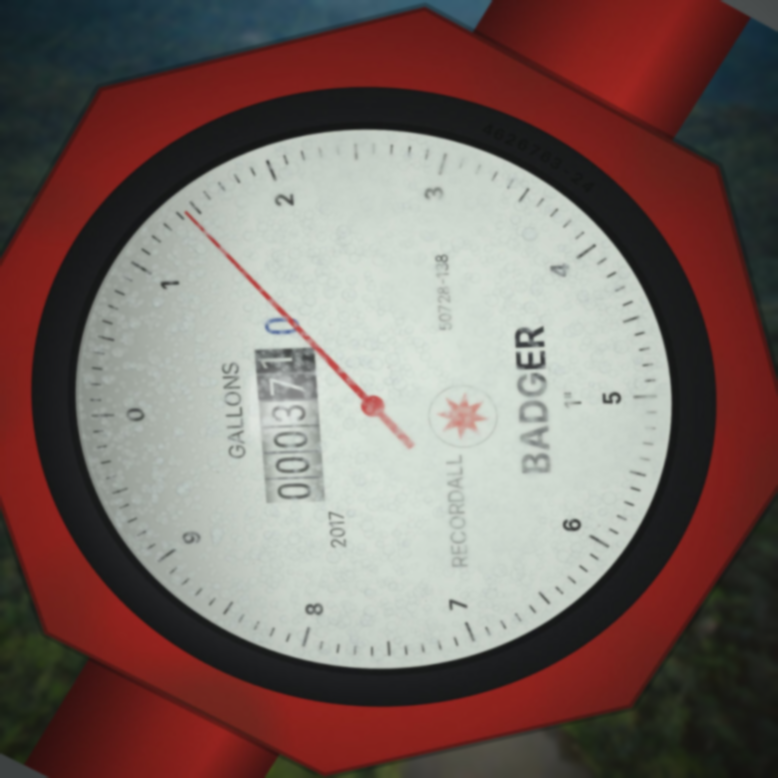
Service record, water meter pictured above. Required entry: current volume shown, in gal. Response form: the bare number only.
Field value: 3711.4
